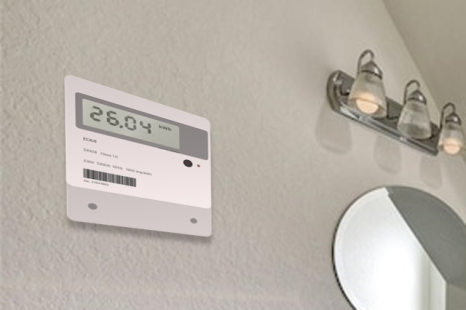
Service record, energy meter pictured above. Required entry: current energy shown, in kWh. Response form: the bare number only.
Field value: 26.04
